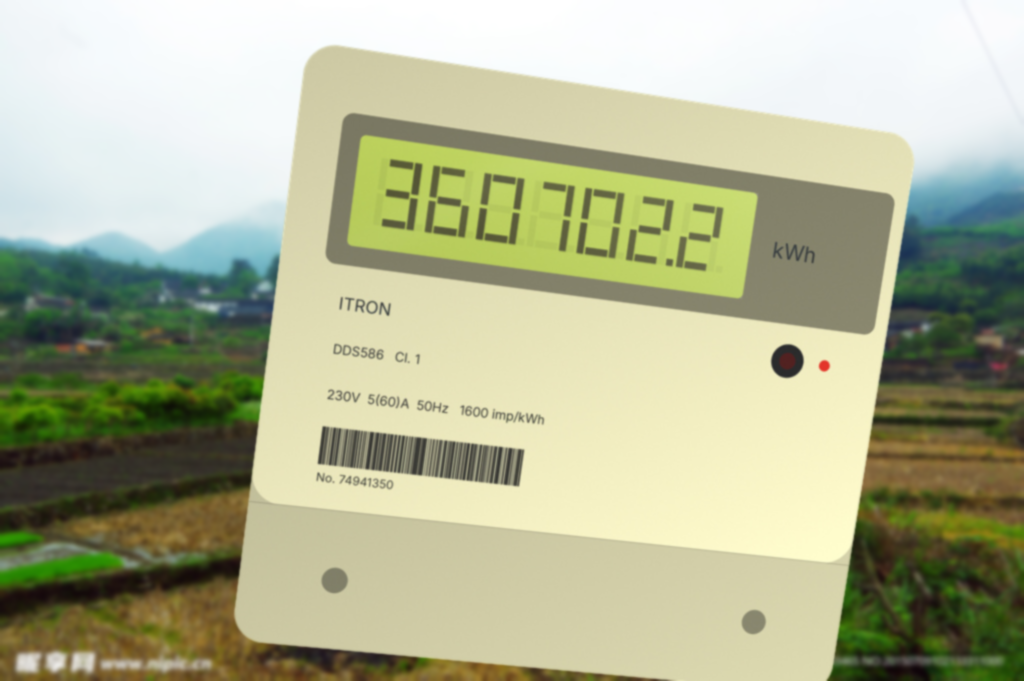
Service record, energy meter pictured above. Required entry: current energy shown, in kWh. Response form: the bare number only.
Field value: 360702.2
